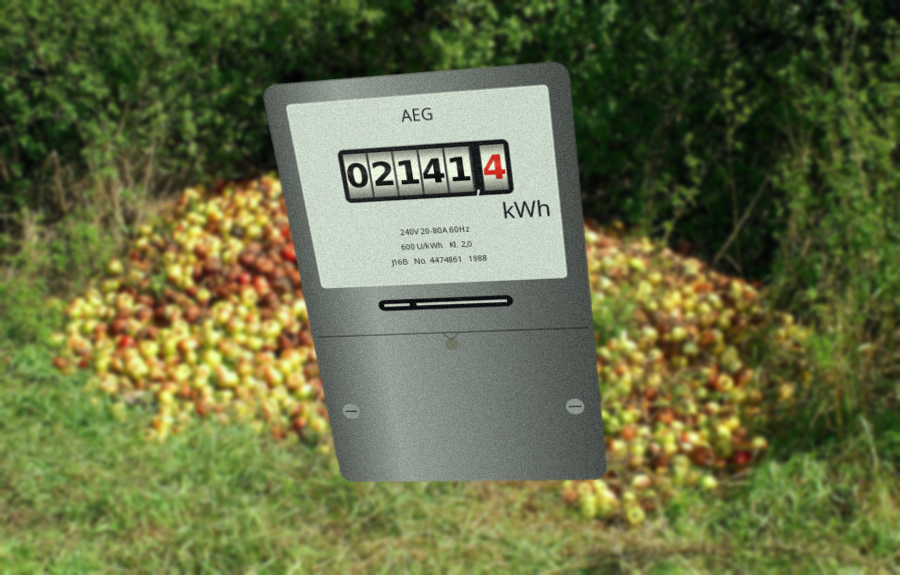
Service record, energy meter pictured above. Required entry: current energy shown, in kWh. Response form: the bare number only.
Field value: 2141.4
